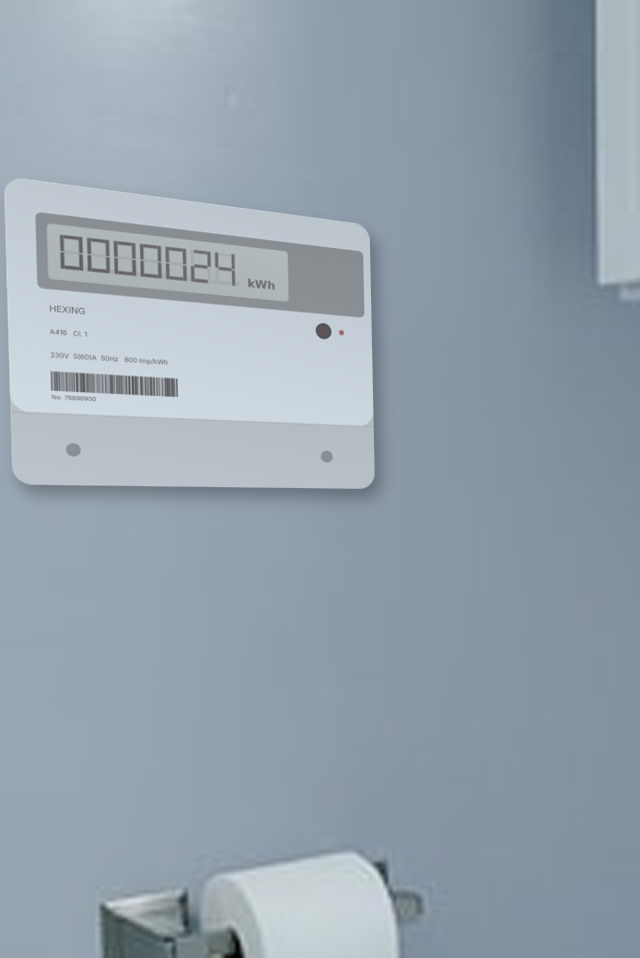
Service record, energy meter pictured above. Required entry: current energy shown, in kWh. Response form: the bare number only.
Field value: 24
